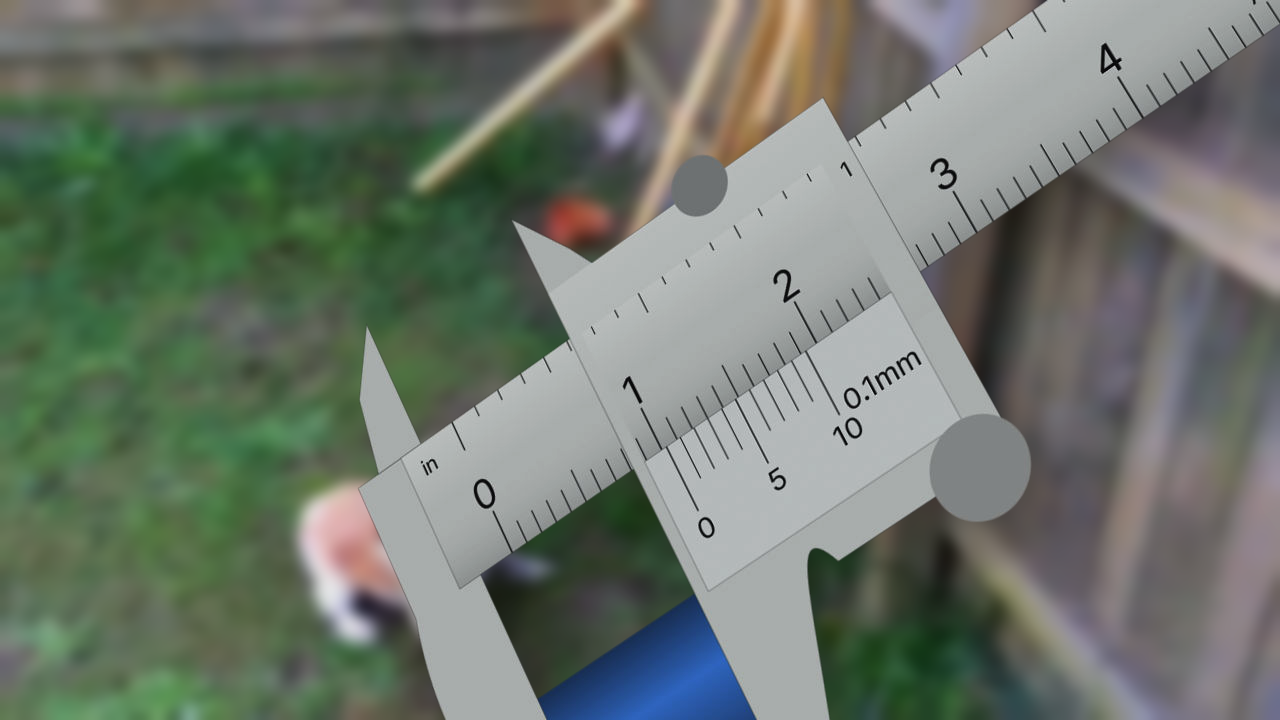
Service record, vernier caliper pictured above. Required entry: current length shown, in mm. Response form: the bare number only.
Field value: 10.3
